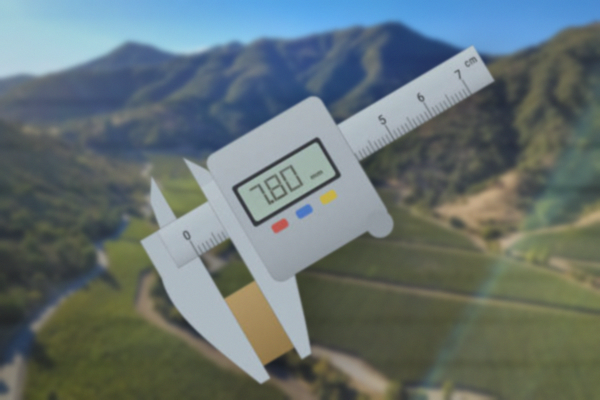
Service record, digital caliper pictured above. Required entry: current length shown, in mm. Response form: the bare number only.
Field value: 7.80
